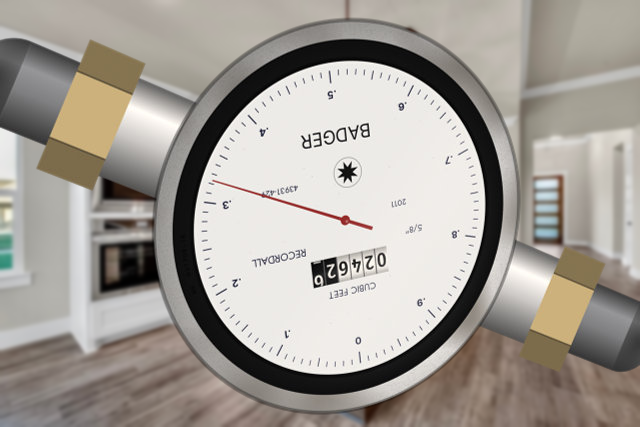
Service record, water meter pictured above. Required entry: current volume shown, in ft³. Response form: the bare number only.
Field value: 24626.32
